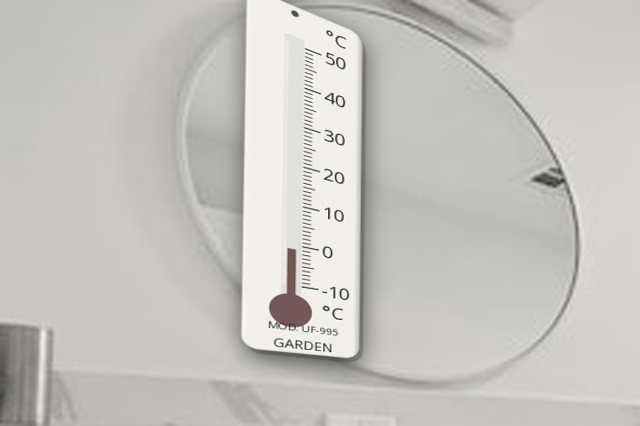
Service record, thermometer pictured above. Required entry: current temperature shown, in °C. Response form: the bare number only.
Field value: -1
